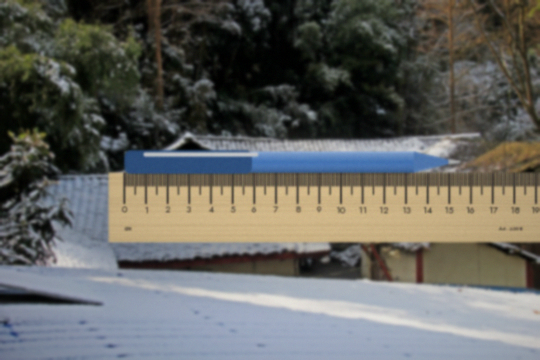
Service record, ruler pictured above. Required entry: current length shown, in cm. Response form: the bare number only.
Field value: 15.5
